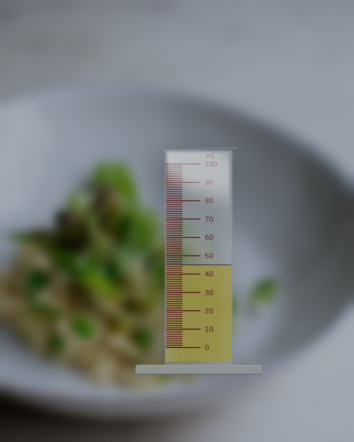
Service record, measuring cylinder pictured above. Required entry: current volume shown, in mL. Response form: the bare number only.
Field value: 45
